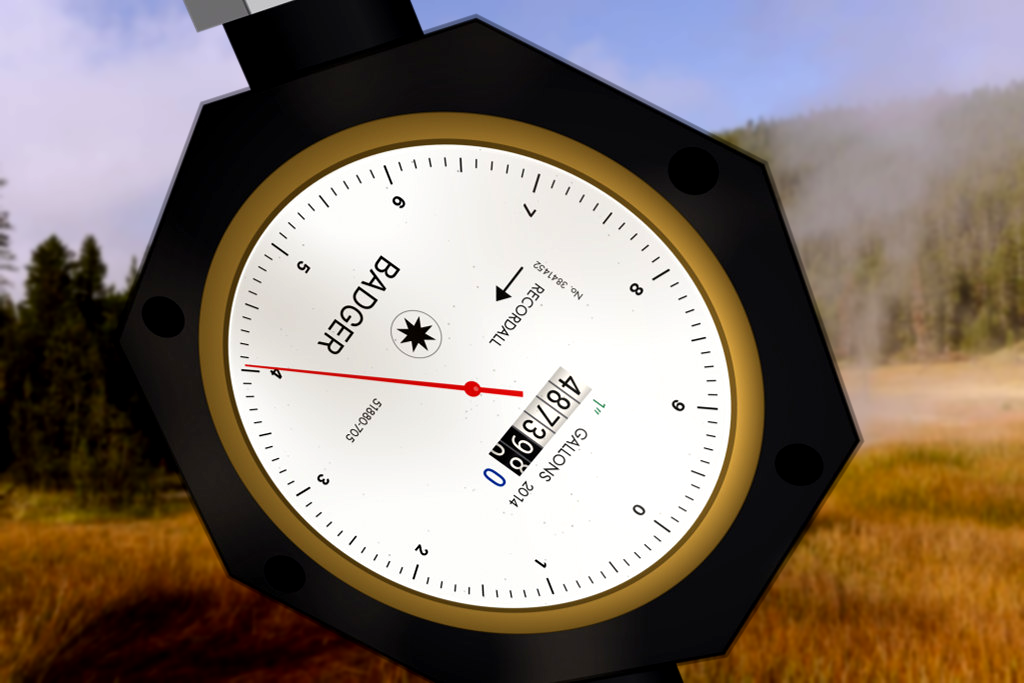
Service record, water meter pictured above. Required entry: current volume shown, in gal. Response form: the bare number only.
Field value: 4873984.0
